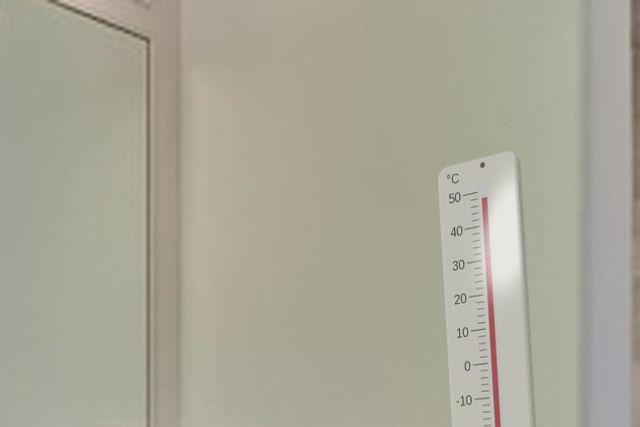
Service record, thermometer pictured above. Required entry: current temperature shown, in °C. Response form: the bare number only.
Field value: 48
